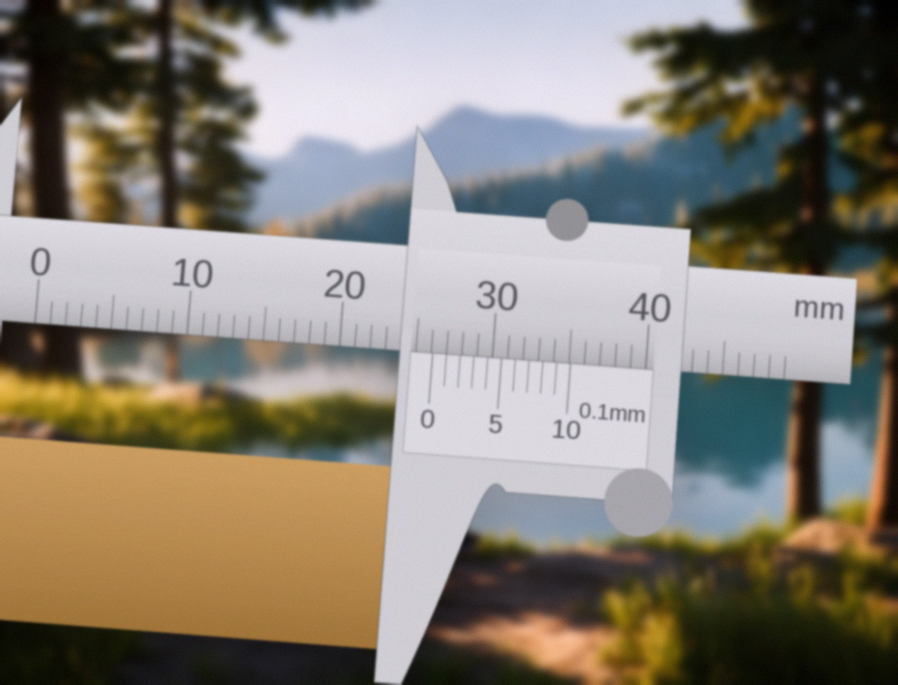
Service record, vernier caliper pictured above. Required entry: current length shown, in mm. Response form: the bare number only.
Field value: 26.1
